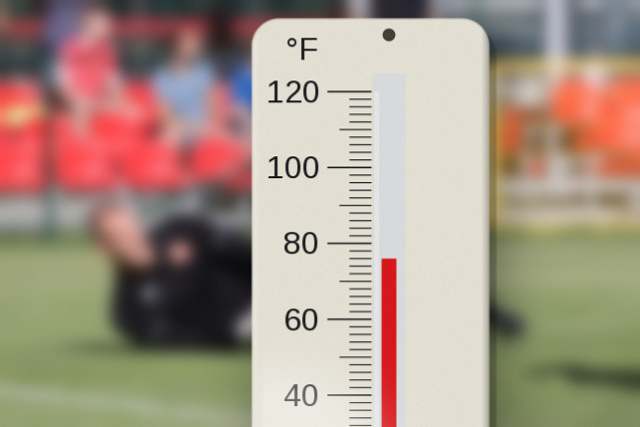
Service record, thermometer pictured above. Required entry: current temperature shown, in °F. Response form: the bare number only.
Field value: 76
